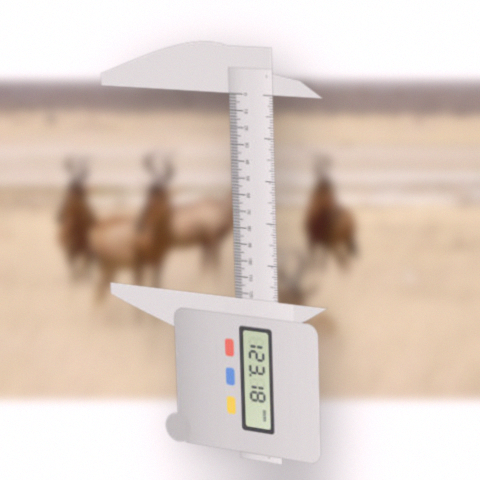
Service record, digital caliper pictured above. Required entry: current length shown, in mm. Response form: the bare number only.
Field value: 123.18
